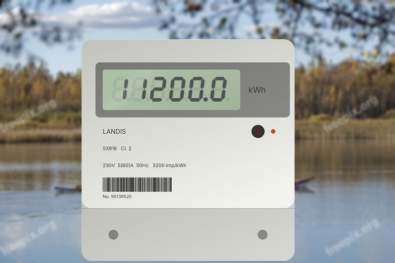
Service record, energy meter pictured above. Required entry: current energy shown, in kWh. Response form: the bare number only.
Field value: 11200.0
